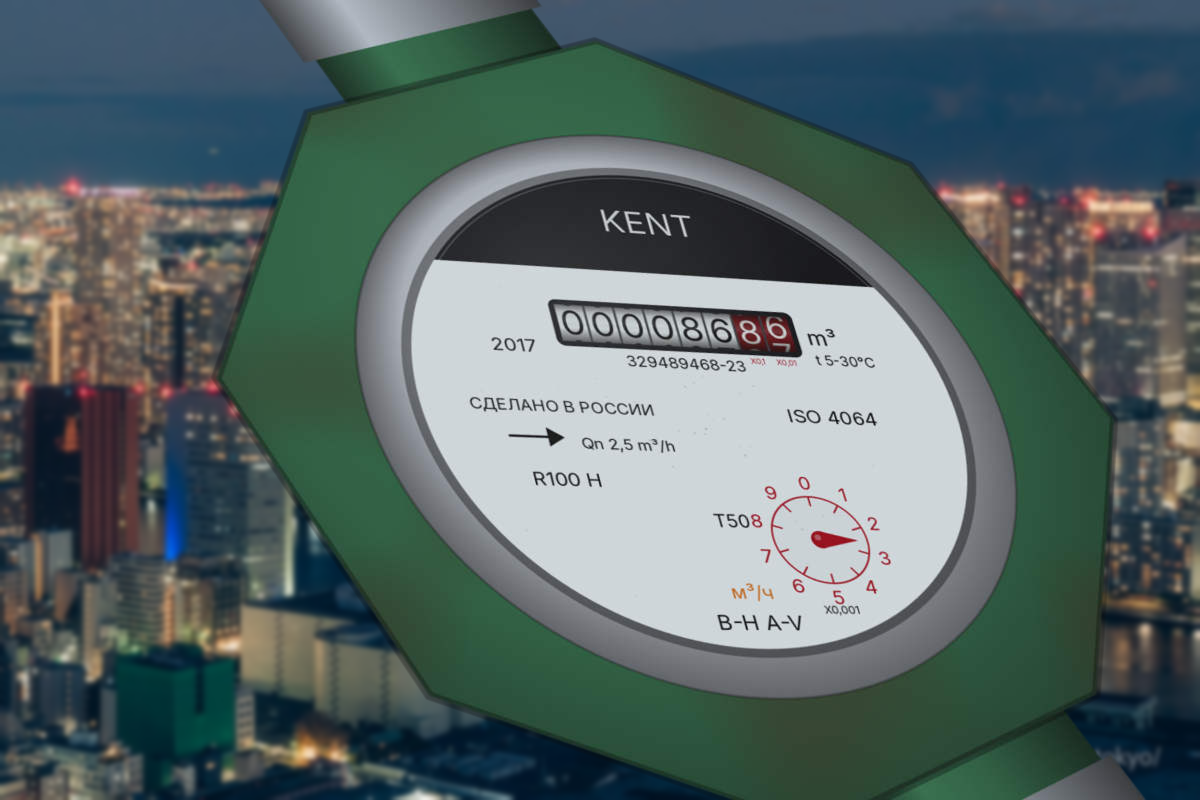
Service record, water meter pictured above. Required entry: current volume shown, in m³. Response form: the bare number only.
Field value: 86.862
